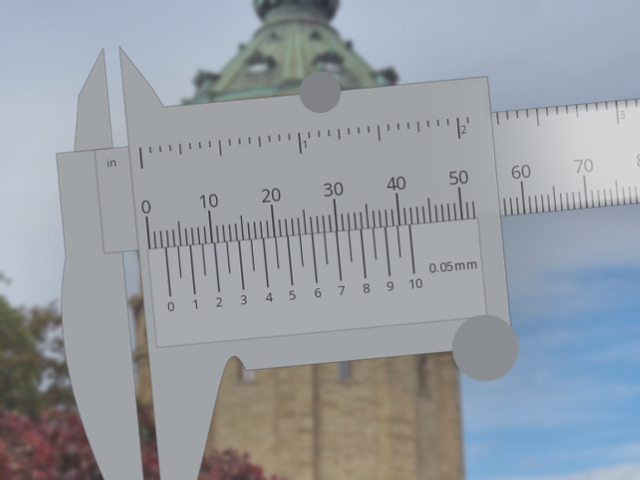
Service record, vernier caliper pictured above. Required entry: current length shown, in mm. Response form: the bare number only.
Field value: 2.6
